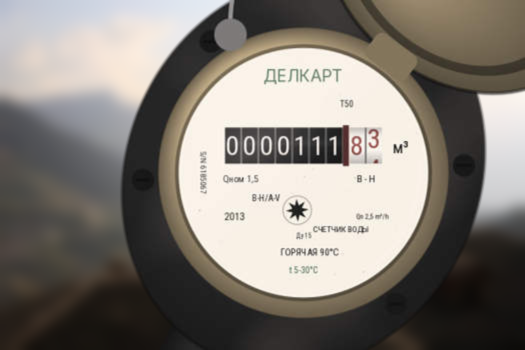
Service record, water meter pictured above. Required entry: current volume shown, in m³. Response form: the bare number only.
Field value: 111.83
